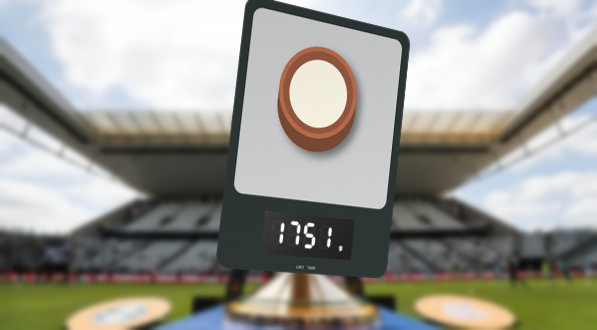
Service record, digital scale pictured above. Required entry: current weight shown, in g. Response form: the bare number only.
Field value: 1751
